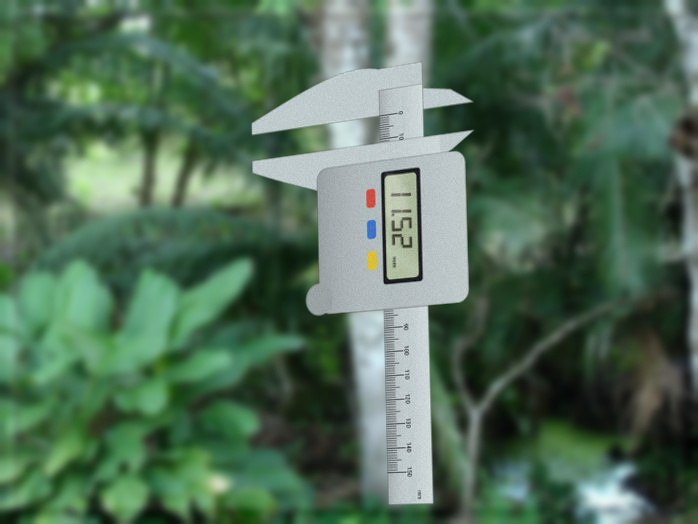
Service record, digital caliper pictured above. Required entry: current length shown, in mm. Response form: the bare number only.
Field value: 11.52
